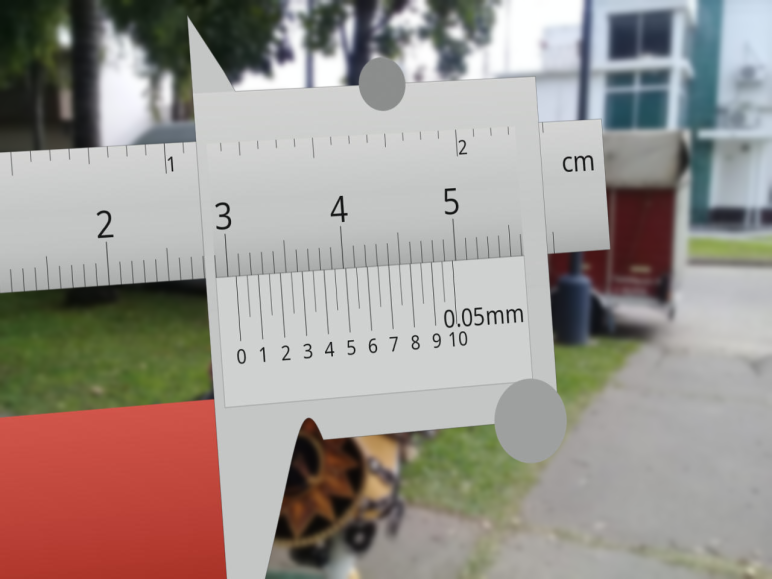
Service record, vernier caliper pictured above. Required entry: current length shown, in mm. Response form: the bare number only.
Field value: 30.7
